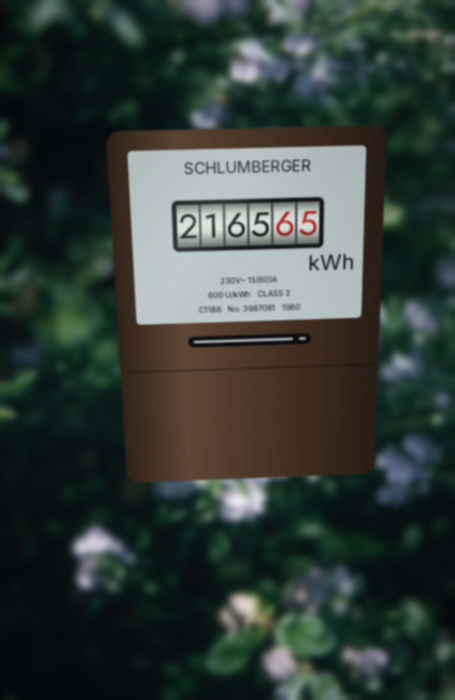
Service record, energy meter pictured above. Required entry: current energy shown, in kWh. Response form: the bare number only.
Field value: 2165.65
